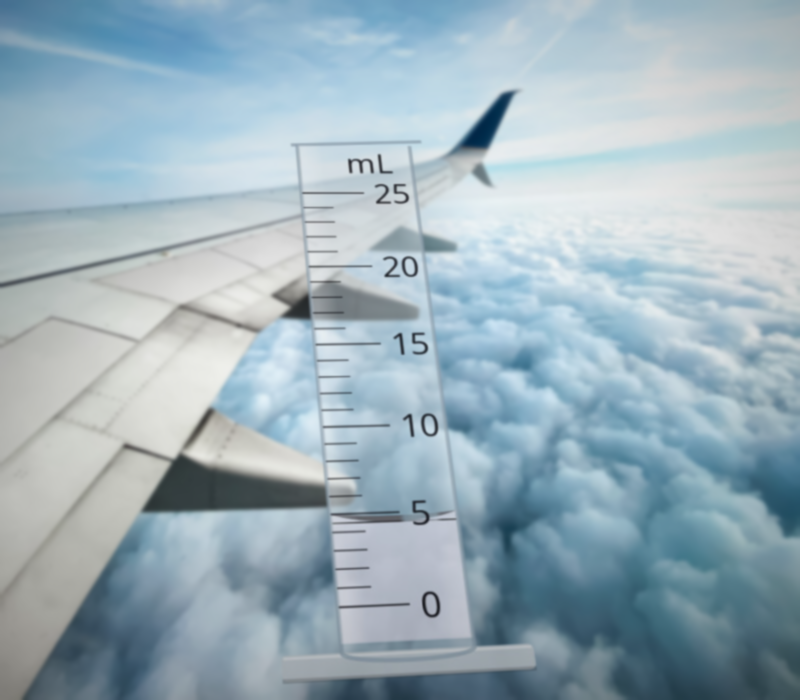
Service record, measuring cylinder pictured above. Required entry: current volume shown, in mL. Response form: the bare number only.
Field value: 4.5
